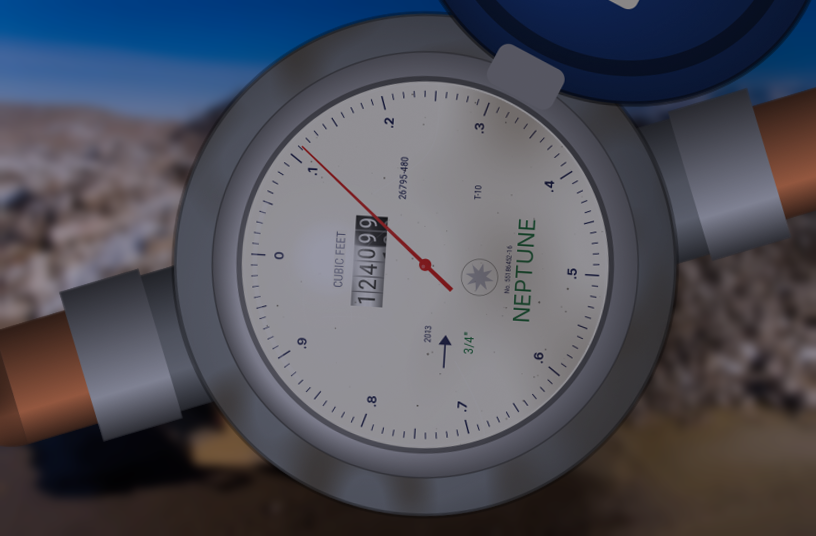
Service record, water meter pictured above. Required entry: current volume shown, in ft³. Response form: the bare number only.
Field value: 124099.11
